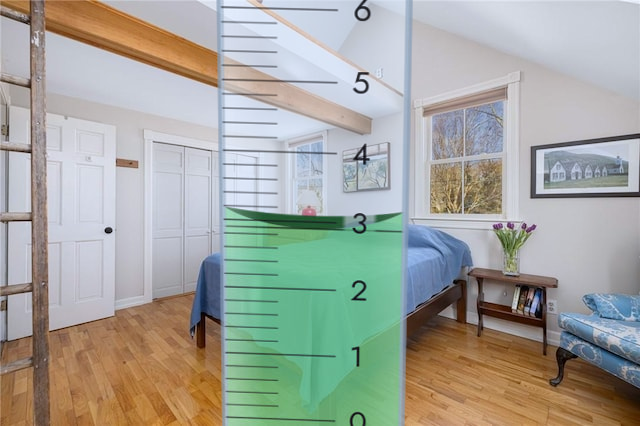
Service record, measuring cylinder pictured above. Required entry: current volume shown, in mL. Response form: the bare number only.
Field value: 2.9
